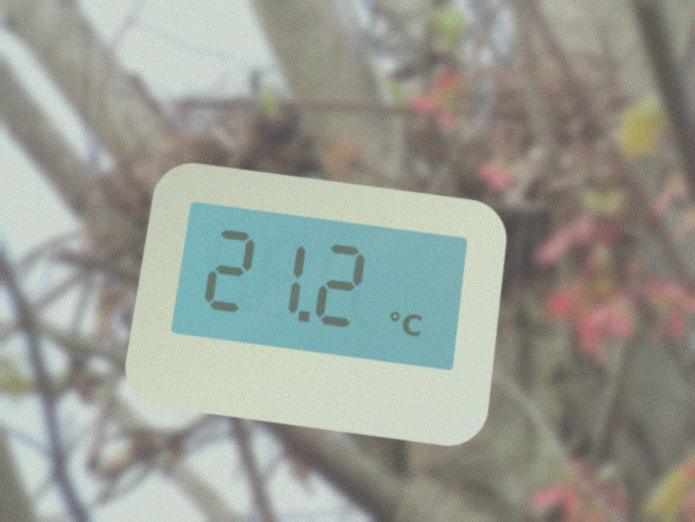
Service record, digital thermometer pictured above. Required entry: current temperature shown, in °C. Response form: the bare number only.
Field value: 21.2
